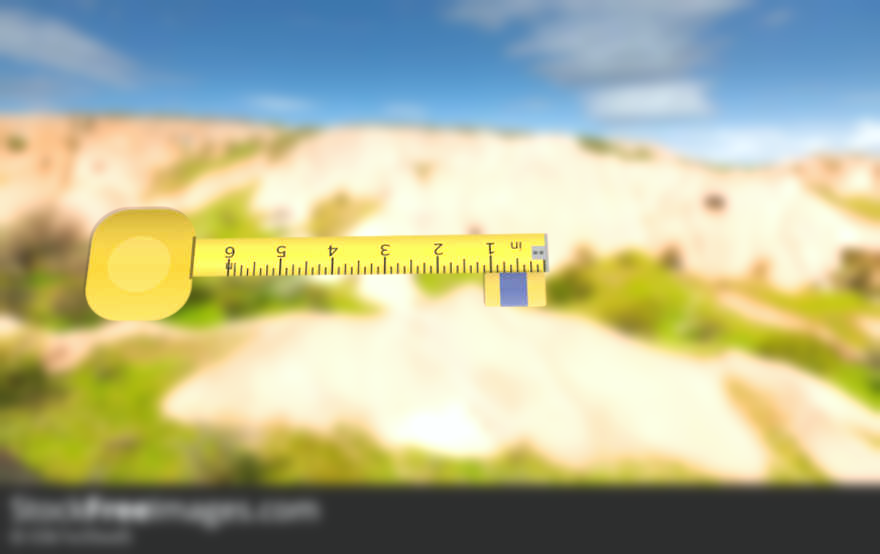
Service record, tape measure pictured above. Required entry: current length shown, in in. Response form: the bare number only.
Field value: 1.125
